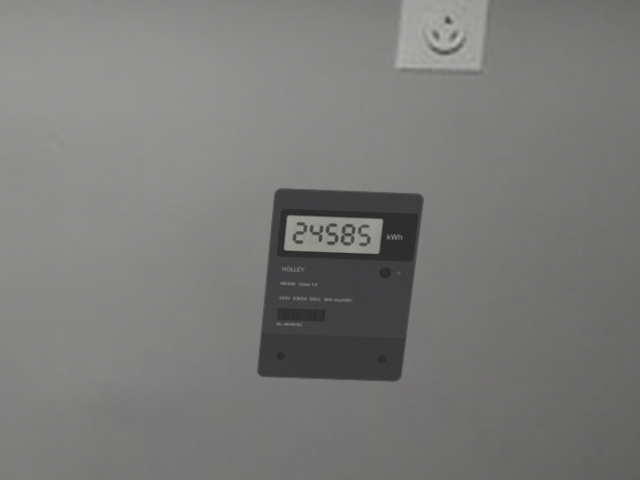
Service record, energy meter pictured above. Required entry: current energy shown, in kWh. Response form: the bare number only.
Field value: 24585
